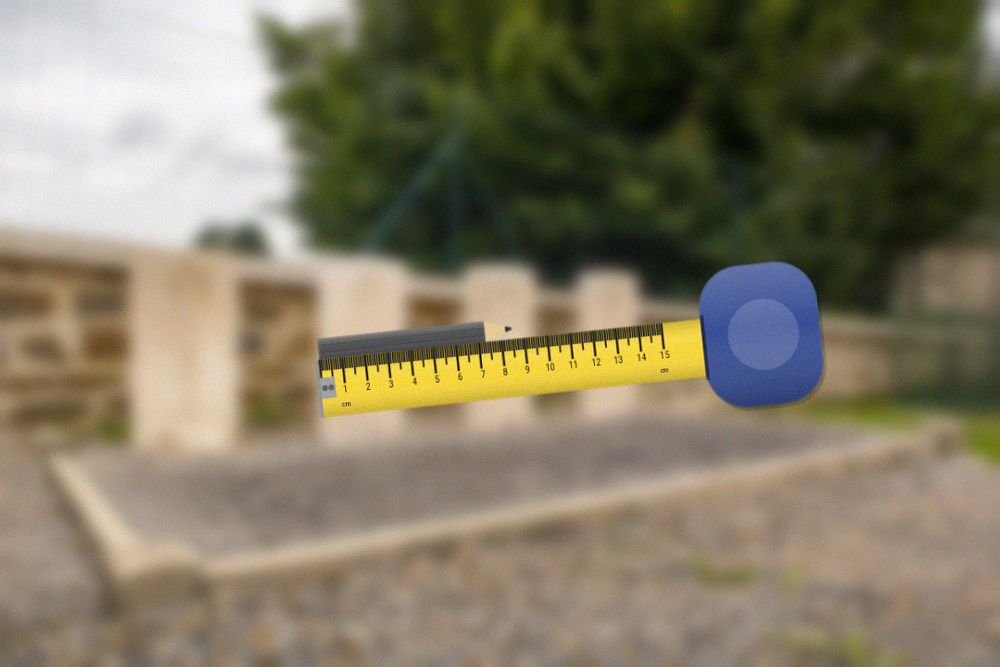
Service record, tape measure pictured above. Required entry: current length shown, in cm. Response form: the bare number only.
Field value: 8.5
